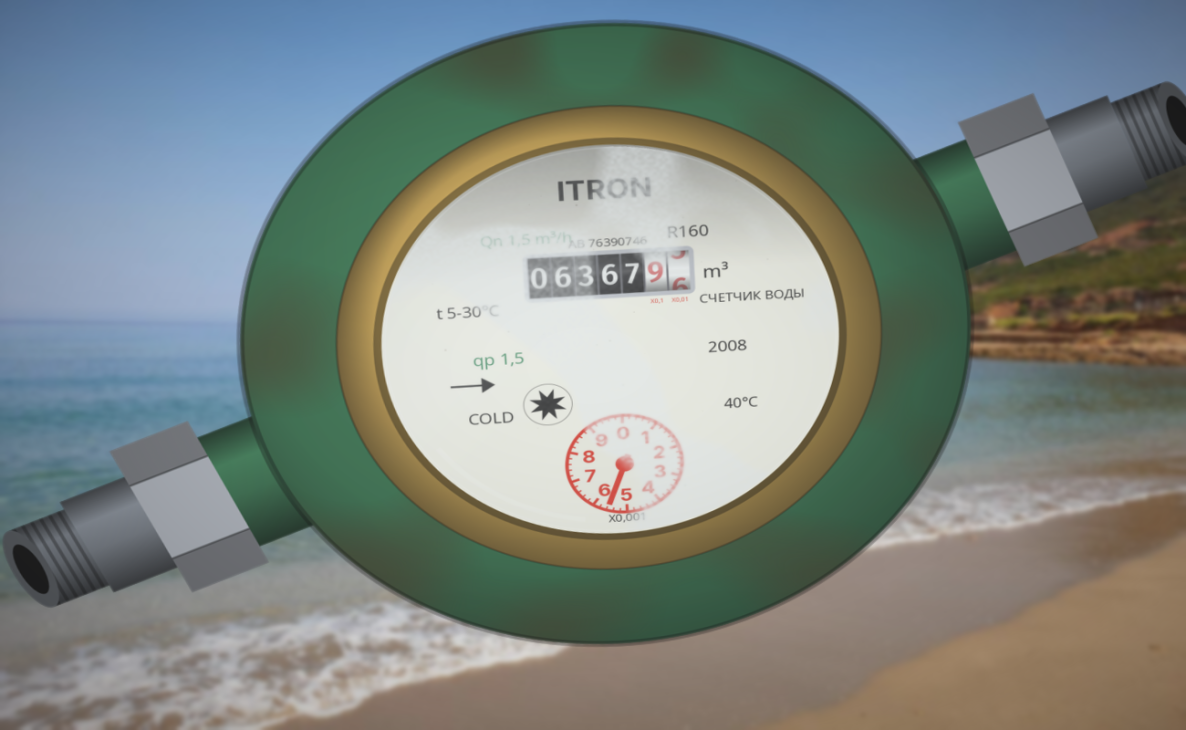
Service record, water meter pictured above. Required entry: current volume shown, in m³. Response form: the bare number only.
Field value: 6367.955
